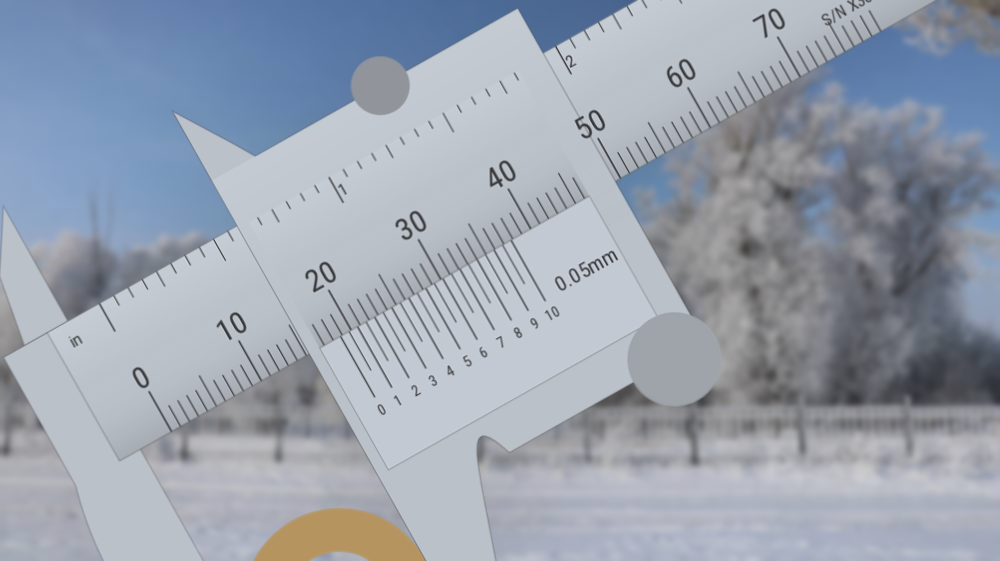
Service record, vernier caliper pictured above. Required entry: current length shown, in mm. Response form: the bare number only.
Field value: 18.8
